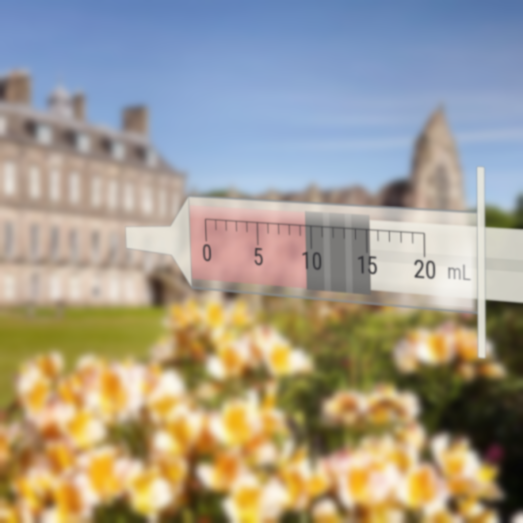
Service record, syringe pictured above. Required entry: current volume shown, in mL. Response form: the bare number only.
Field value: 9.5
